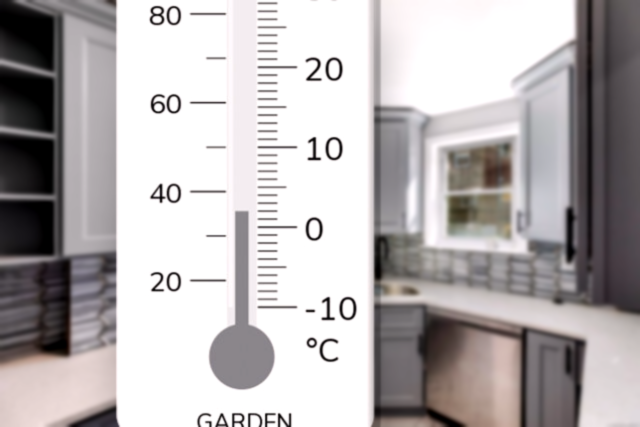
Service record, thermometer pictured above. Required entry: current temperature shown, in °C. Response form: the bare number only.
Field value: 2
